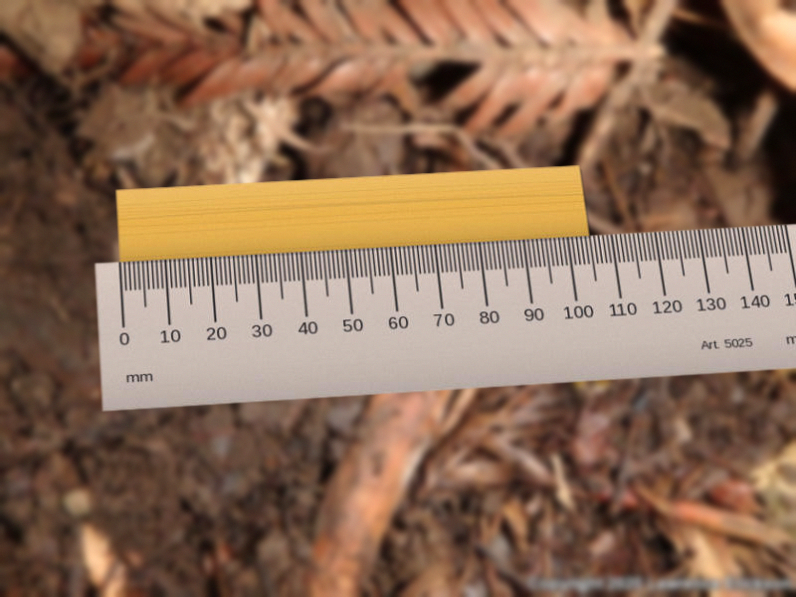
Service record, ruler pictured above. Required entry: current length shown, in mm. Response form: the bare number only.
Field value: 105
